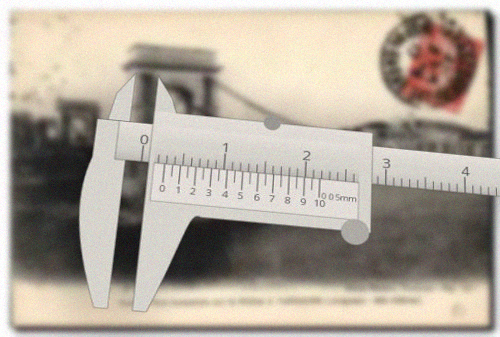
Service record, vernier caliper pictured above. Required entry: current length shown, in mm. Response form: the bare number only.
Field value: 2.8
